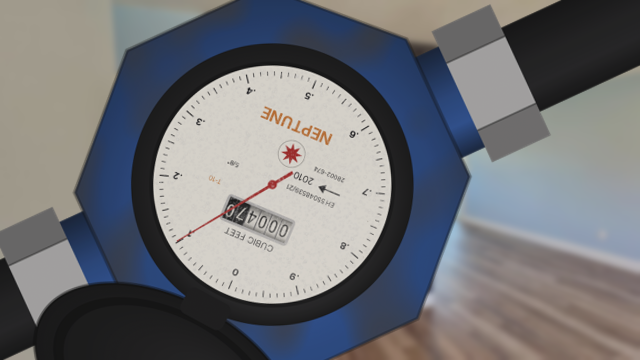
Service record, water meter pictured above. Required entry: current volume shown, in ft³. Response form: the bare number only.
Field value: 470.10
